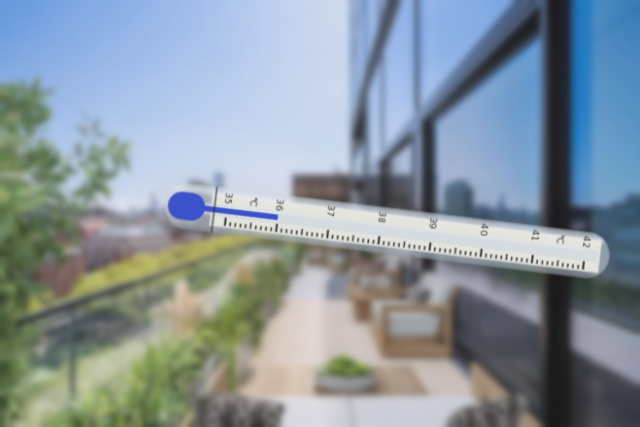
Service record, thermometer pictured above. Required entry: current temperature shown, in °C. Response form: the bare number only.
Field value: 36
